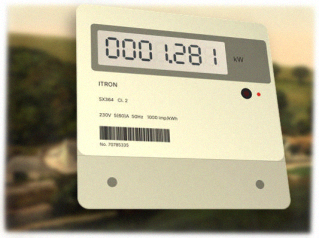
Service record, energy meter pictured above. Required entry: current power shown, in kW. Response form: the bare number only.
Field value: 1.281
